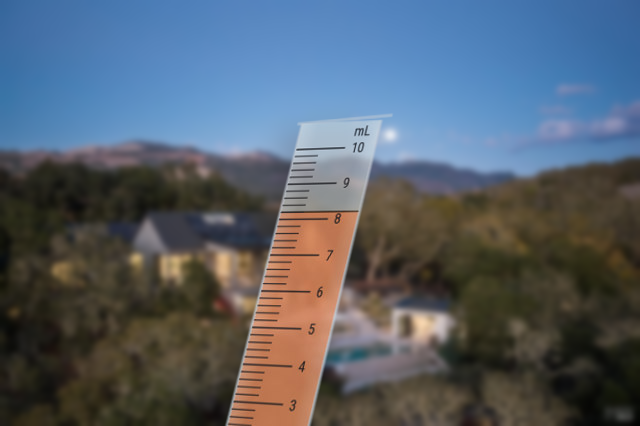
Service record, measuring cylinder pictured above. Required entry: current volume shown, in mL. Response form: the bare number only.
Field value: 8.2
